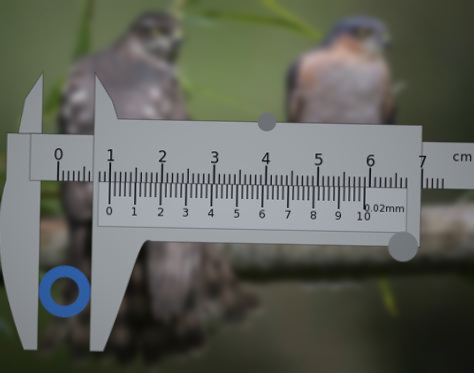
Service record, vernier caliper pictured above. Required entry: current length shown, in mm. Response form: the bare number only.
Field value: 10.0
